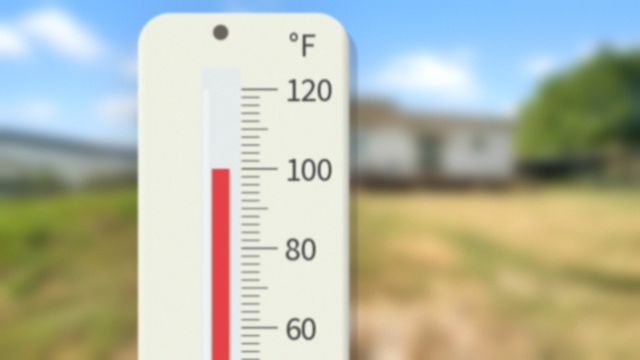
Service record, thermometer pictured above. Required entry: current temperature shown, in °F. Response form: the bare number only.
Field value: 100
